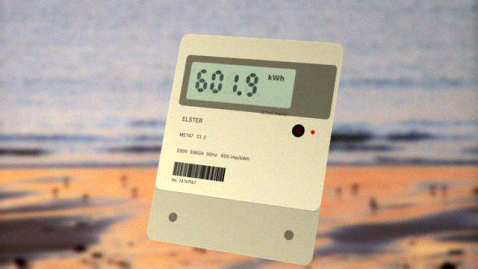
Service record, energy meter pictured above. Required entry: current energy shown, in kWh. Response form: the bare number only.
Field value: 601.9
